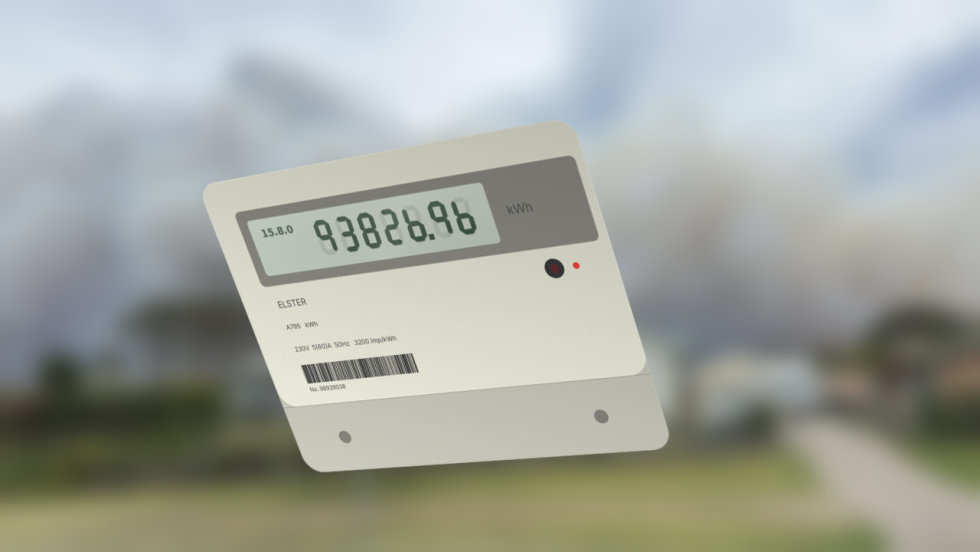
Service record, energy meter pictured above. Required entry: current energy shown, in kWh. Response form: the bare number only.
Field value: 93826.96
